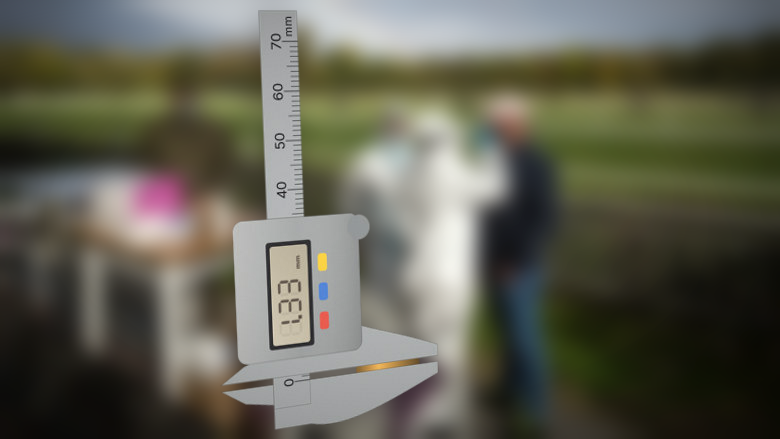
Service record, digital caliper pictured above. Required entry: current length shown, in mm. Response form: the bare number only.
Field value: 1.33
